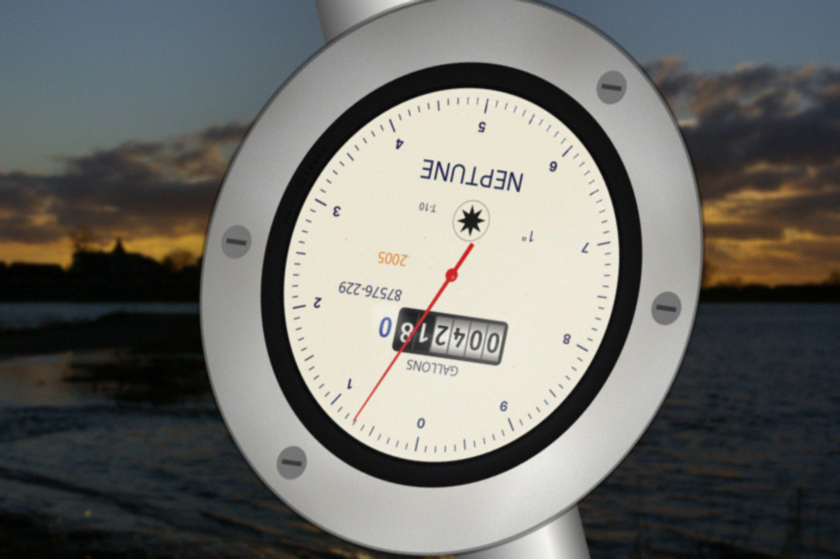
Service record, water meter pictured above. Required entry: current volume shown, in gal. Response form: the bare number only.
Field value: 42180.7
